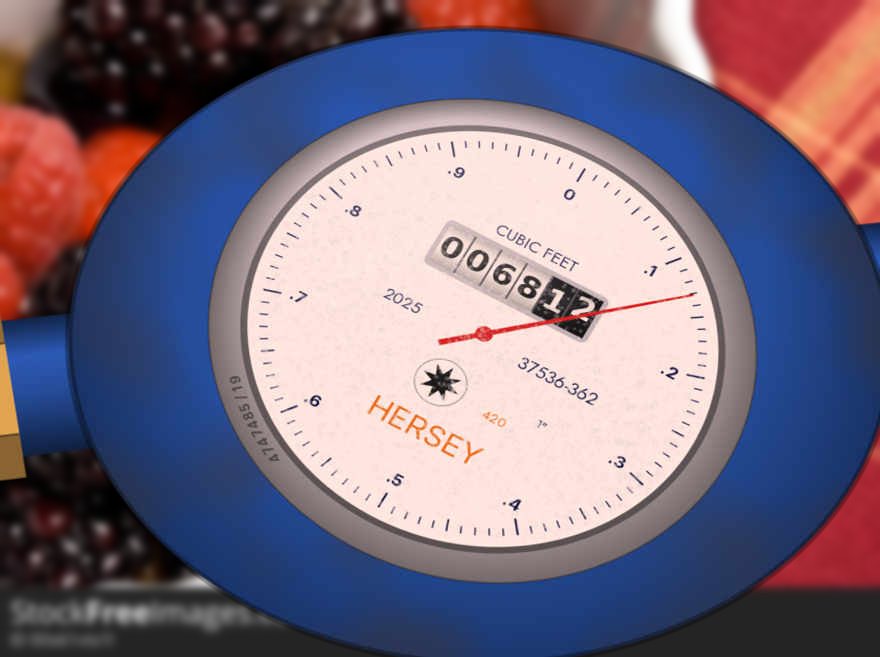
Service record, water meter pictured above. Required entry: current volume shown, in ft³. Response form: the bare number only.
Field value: 6812.13
